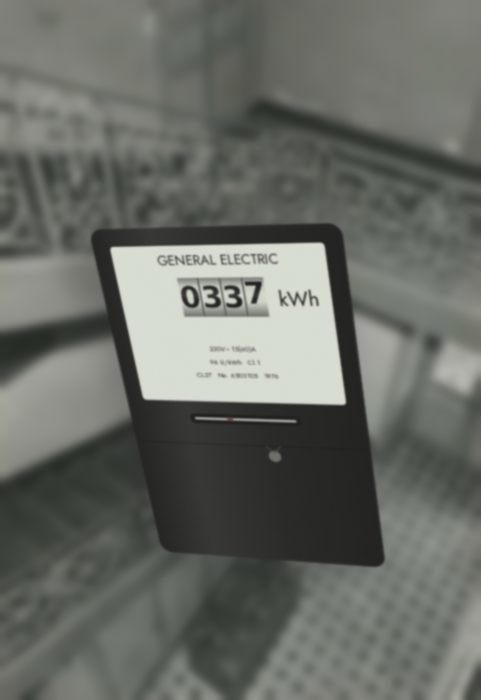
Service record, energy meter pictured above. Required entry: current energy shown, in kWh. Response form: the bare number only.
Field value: 337
